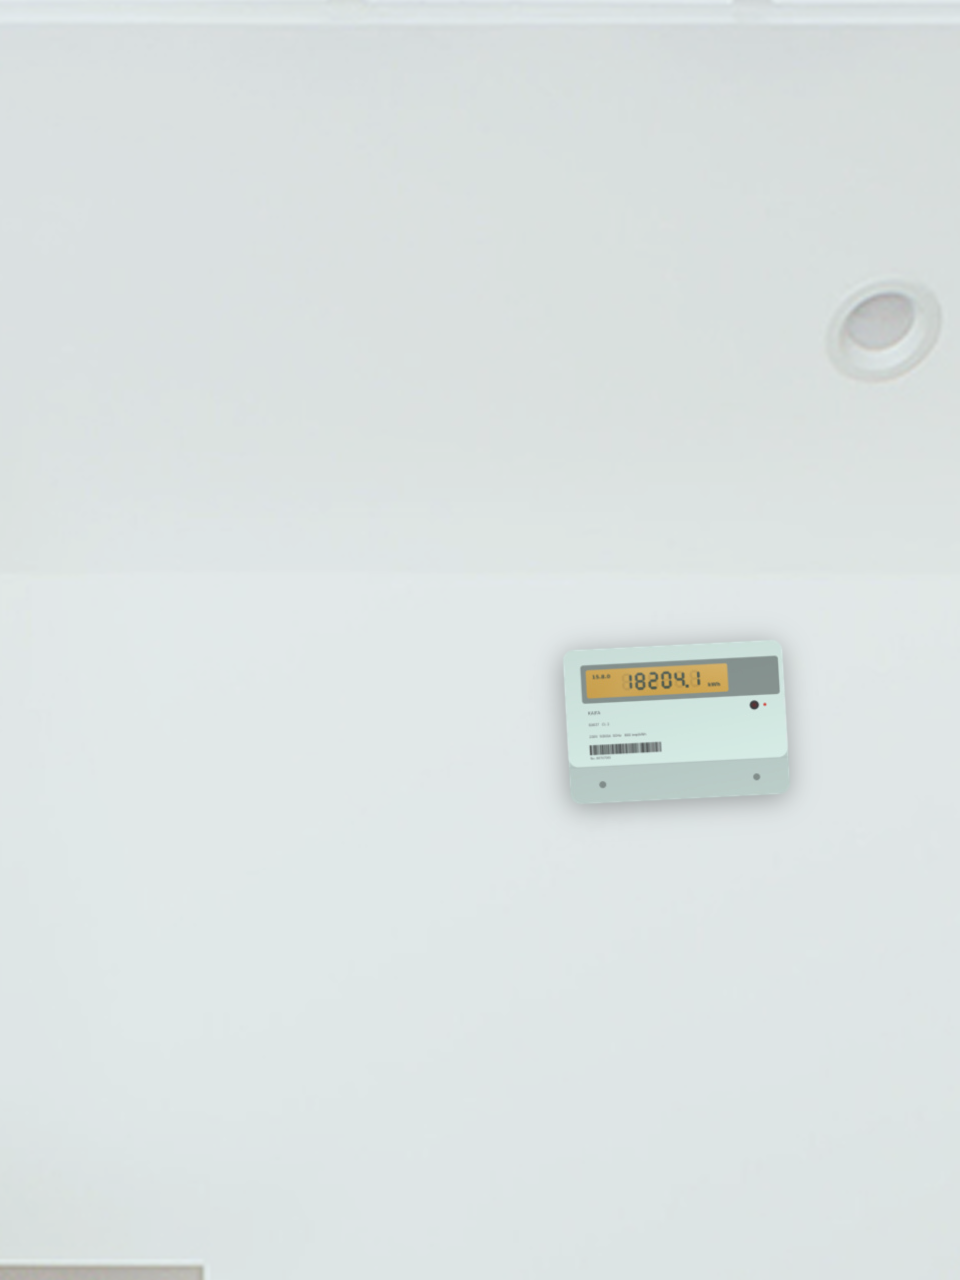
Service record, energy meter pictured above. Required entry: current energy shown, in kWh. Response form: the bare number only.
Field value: 18204.1
